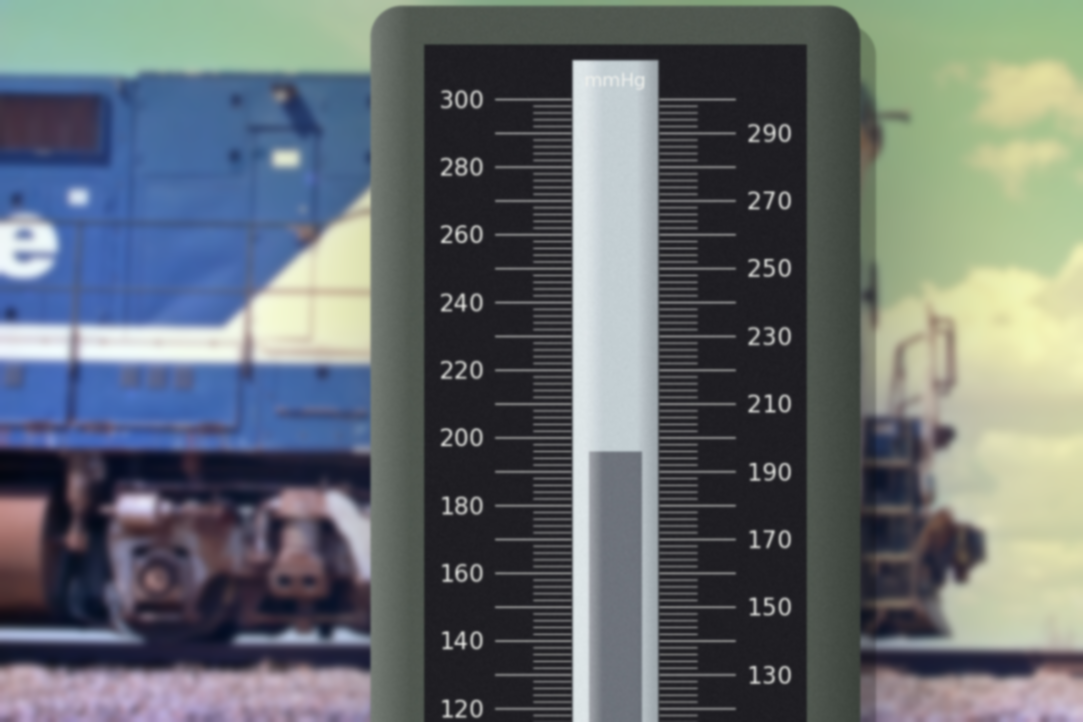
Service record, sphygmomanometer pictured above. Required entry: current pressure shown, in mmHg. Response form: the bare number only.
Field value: 196
